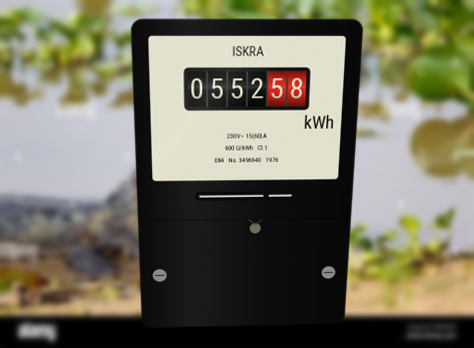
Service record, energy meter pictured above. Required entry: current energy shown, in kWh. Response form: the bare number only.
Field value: 552.58
